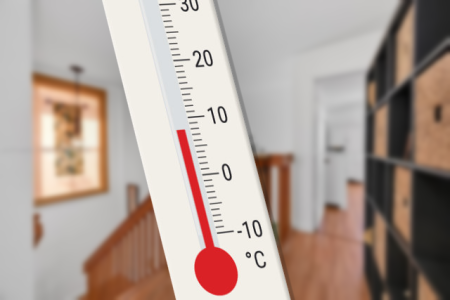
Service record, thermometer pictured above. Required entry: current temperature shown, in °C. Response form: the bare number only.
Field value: 8
